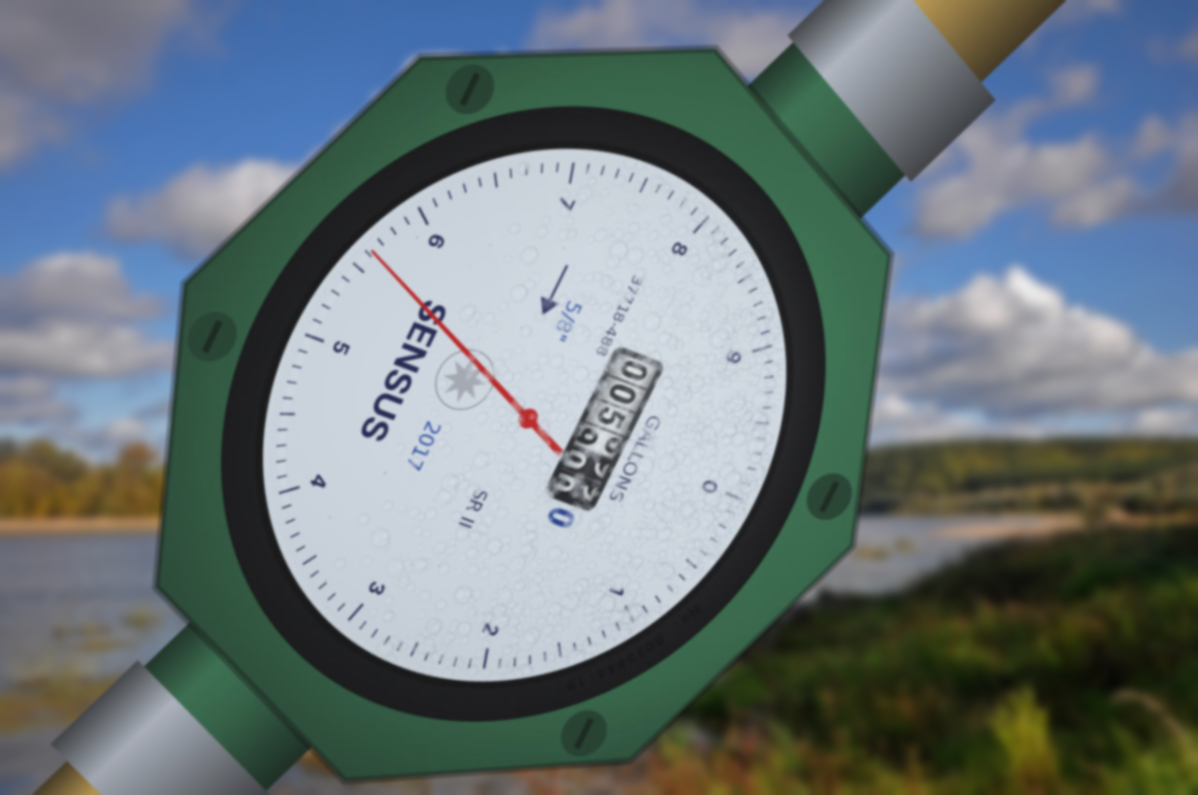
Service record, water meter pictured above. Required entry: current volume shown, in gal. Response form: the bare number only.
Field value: 58995.6
